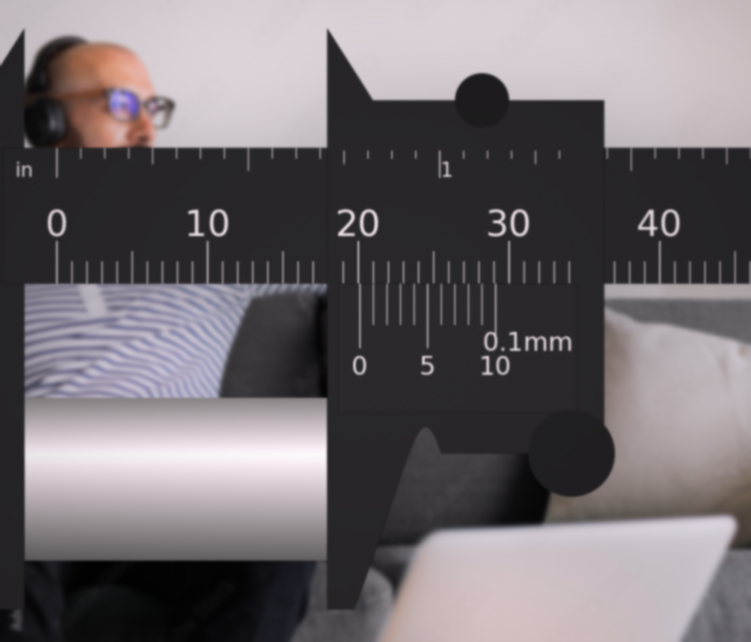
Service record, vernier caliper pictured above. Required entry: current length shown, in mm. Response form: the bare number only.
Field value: 20.1
